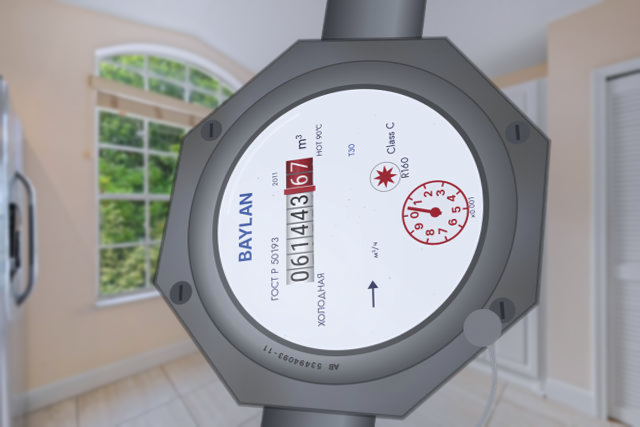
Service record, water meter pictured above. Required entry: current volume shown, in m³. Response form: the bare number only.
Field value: 61443.670
